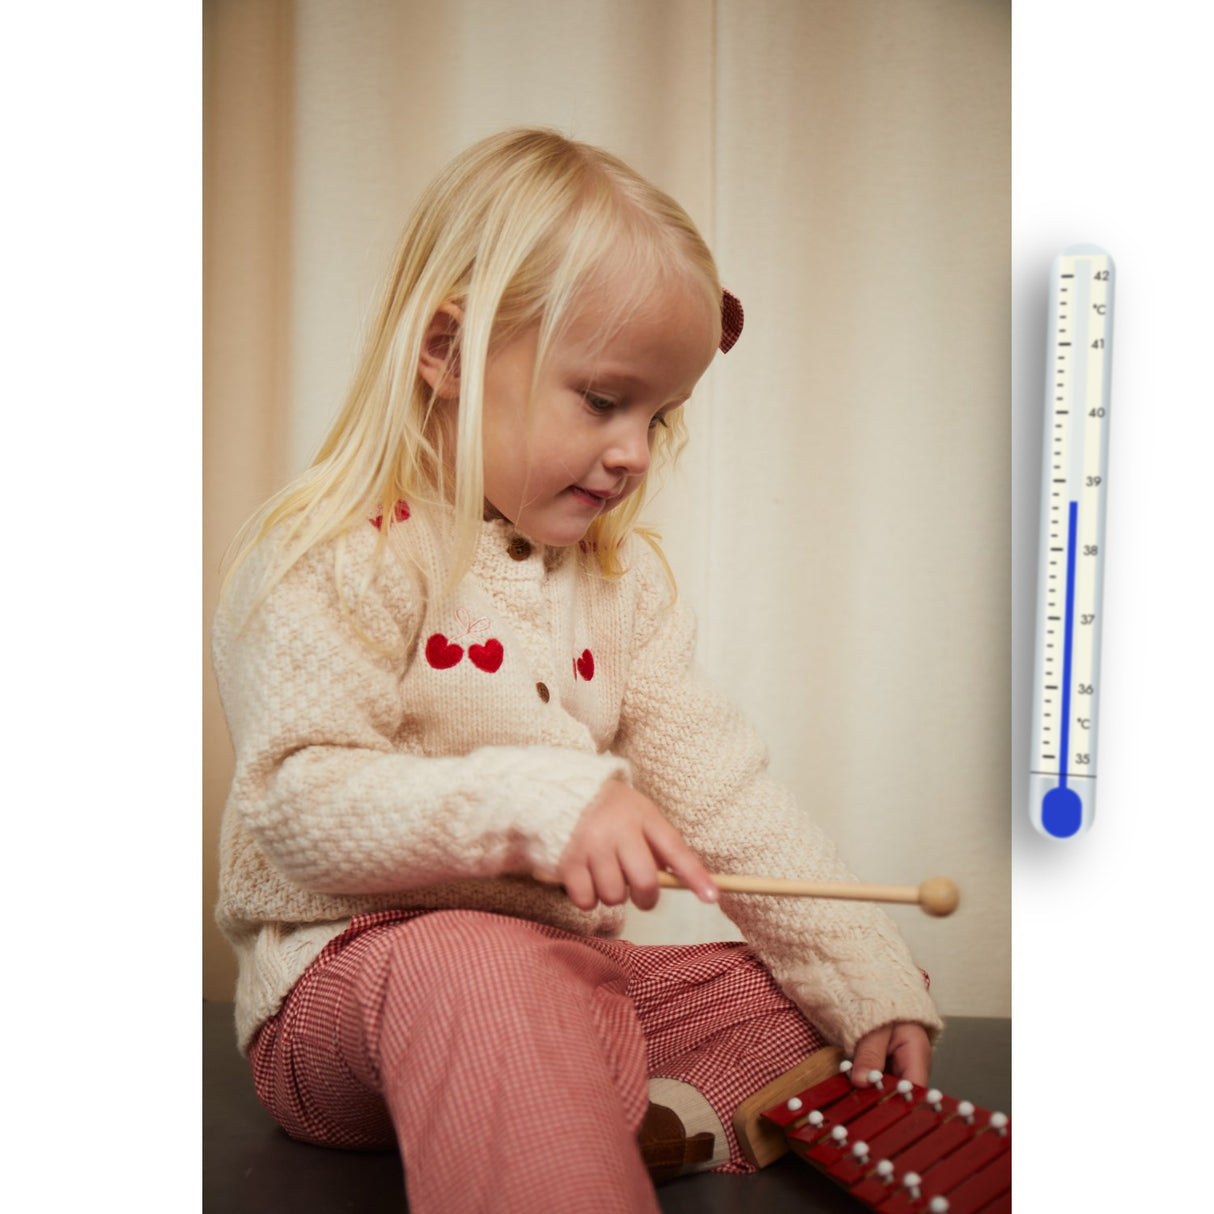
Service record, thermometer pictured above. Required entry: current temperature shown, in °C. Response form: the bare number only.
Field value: 38.7
